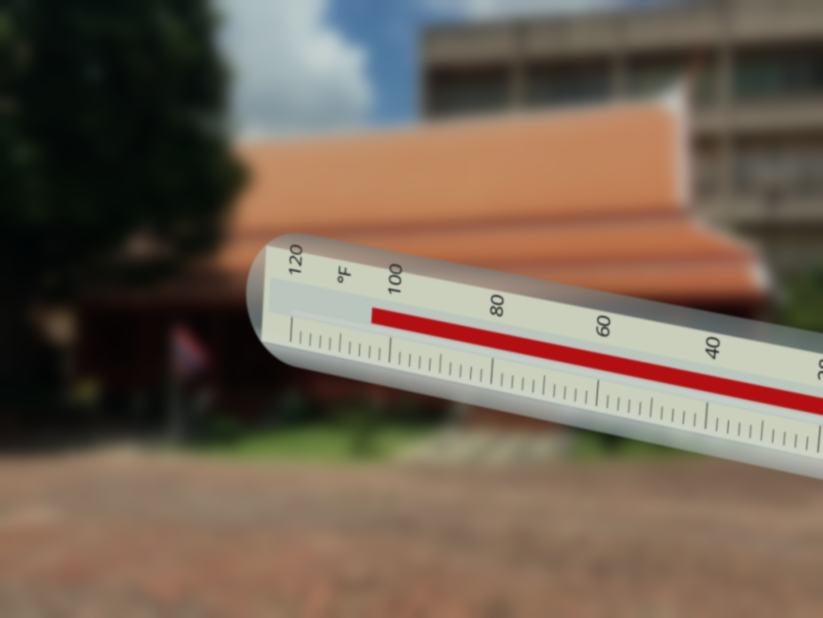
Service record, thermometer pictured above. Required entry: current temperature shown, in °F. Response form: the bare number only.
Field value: 104
